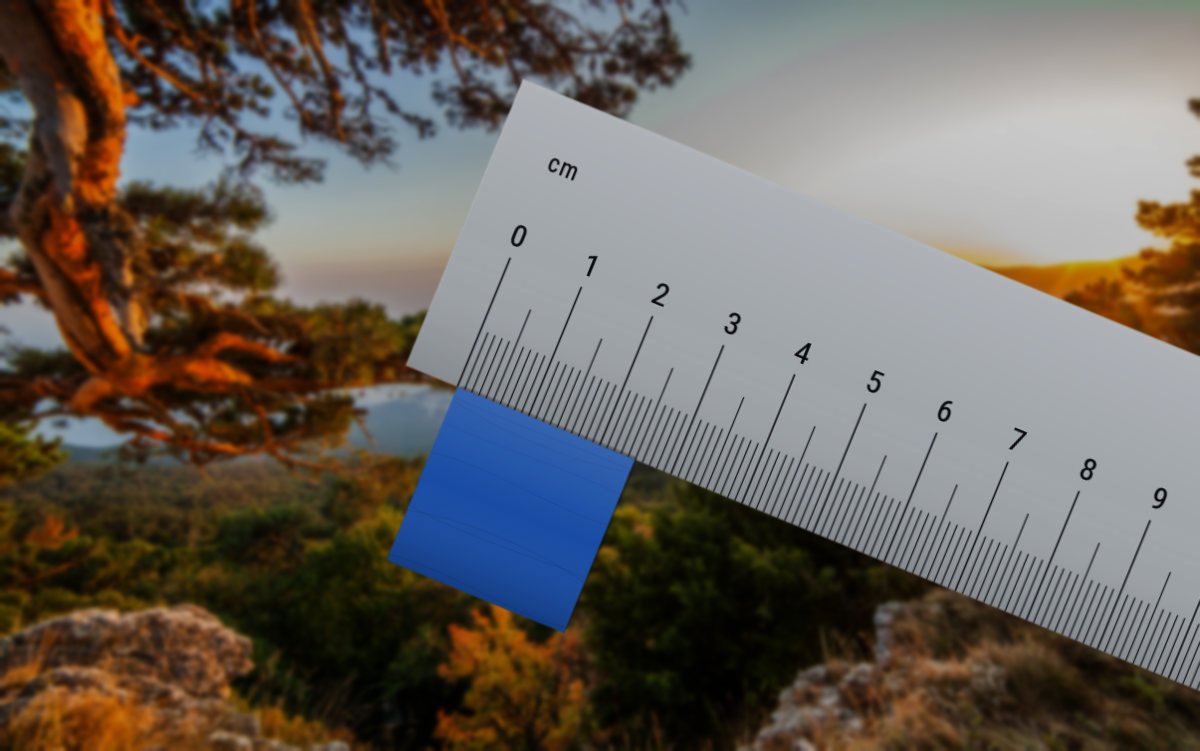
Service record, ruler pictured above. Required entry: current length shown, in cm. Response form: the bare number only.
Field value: 2.5
